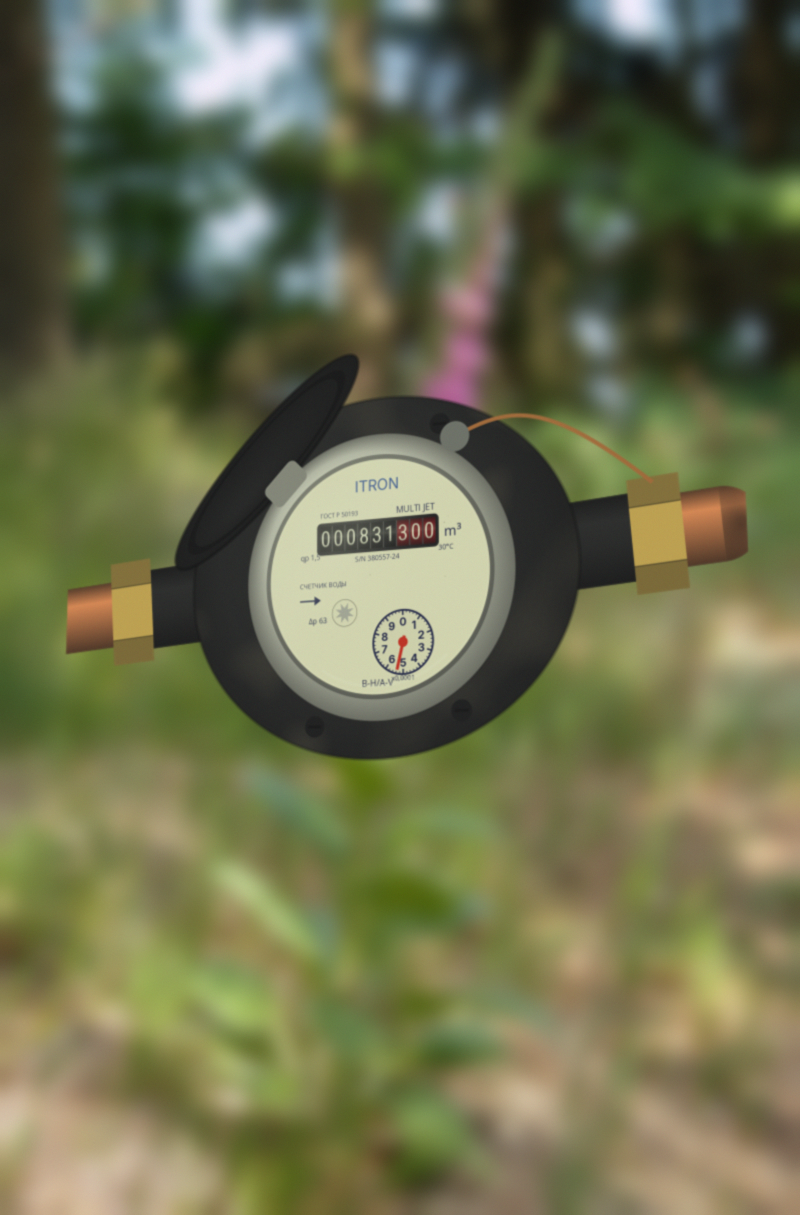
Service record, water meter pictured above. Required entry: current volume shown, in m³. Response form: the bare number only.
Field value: 831.3005
